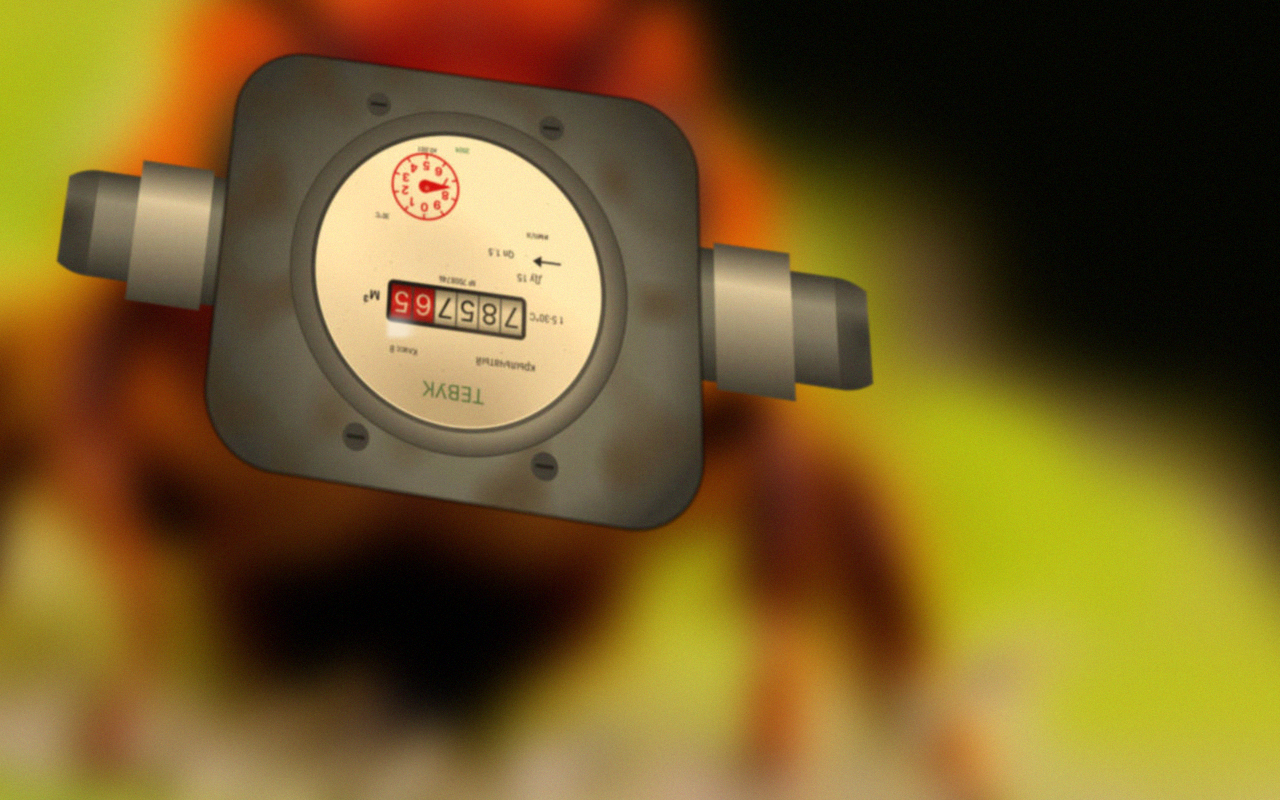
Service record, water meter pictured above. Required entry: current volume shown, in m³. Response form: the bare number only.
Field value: 7857.657
